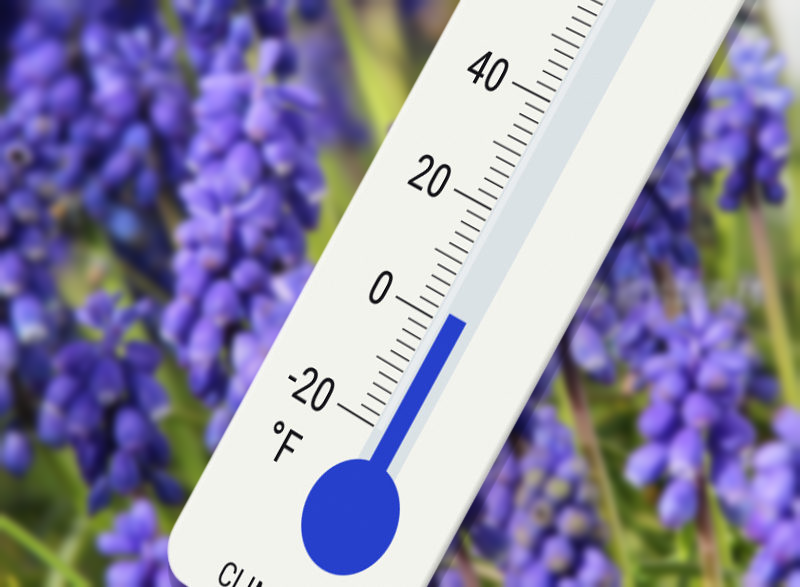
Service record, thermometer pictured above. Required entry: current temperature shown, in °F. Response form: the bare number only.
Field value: 2
